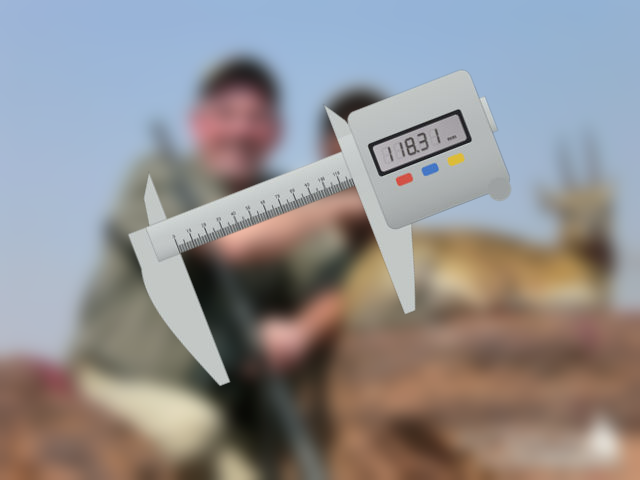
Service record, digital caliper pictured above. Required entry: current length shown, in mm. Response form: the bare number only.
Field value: 118.31
